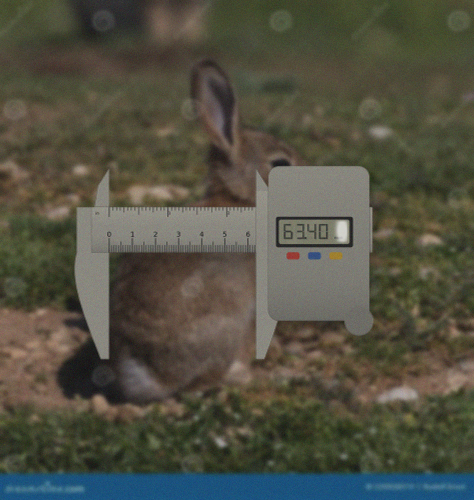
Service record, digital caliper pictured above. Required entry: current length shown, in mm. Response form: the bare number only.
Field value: 63.40
